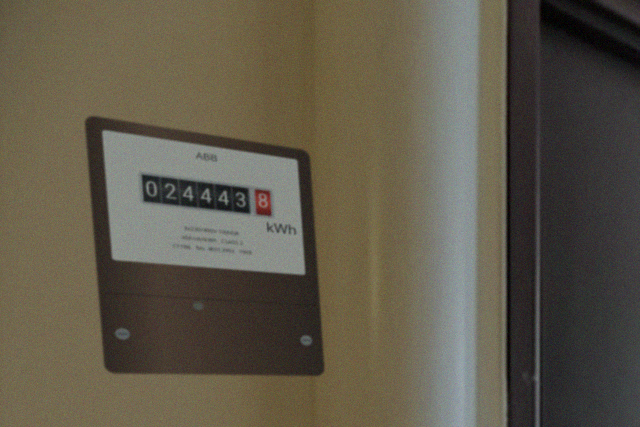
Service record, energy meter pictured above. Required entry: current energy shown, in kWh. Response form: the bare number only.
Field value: 24443.8
